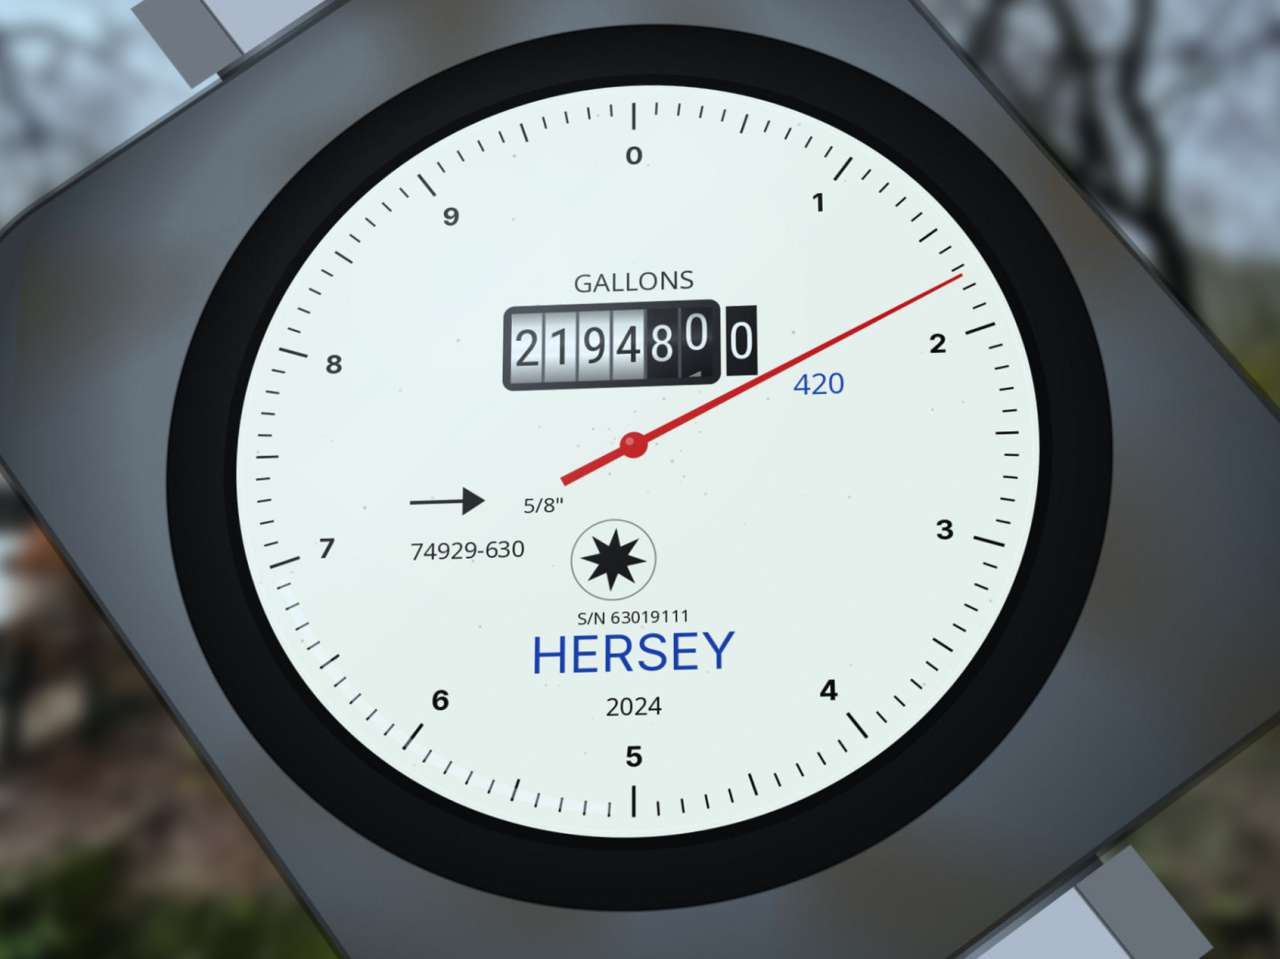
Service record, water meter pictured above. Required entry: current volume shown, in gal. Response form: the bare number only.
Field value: 2194801.7
